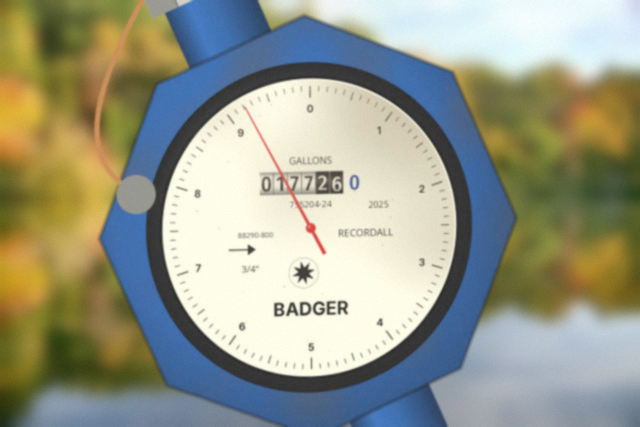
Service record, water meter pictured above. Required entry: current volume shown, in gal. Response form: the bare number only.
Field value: 177259.2
